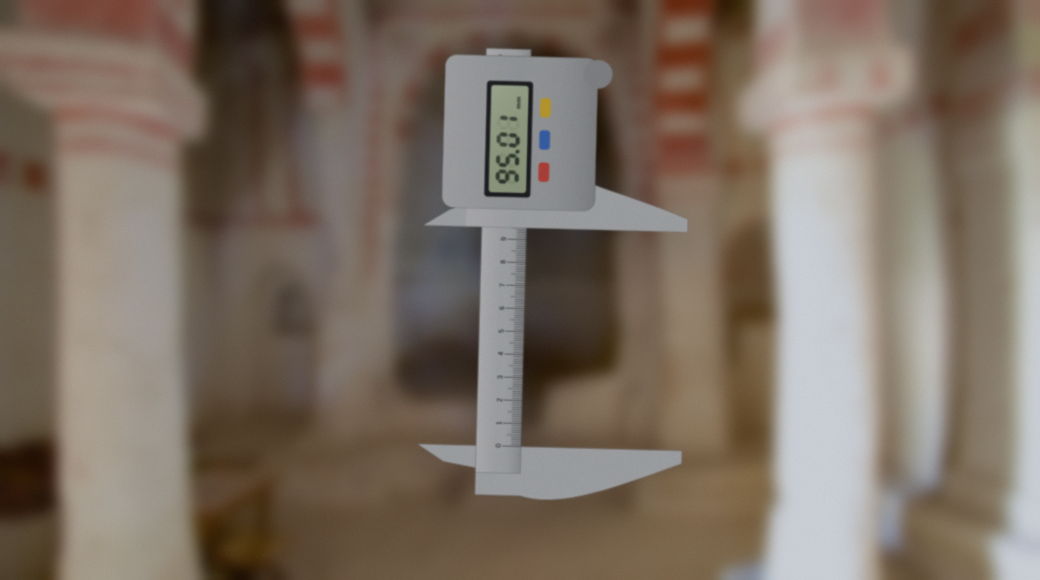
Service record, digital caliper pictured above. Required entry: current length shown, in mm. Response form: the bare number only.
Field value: 95.01
